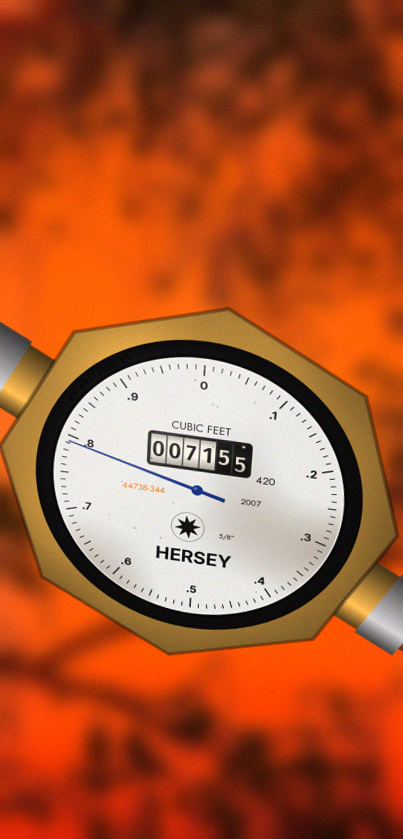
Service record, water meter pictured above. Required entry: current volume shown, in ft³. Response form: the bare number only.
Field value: 7154.79
